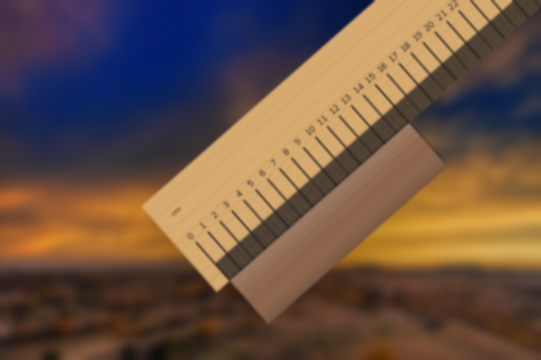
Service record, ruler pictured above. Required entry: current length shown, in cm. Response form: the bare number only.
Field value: 15
